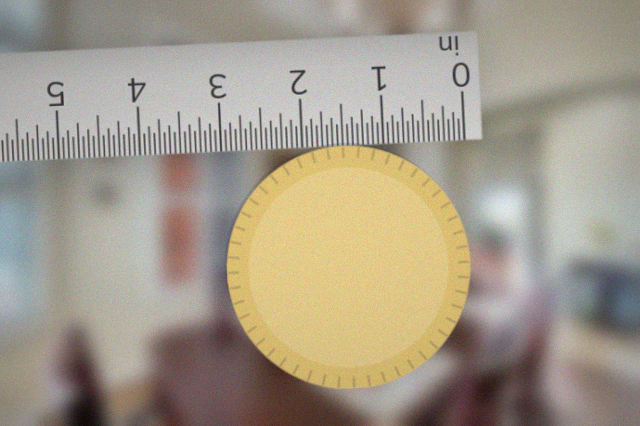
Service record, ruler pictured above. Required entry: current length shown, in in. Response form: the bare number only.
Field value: 3
